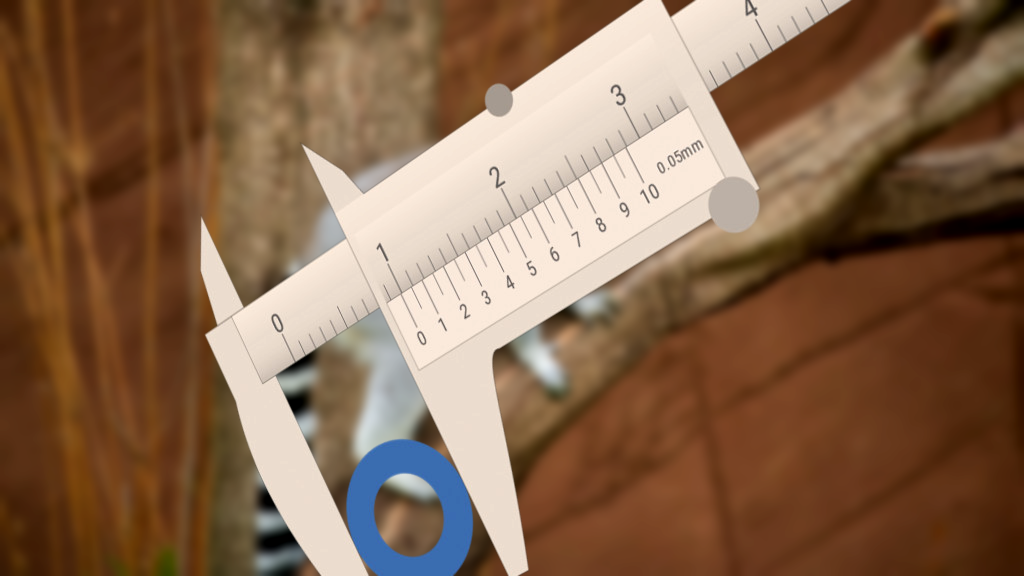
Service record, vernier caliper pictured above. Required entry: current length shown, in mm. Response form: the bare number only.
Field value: 9.9
